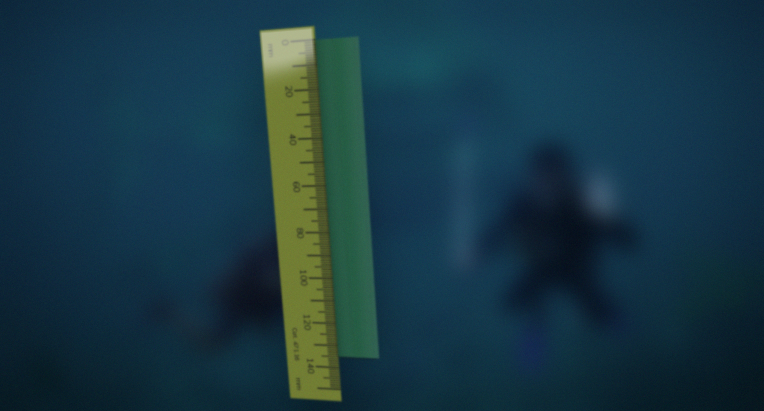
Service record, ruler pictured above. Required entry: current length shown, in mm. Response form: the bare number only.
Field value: 135
